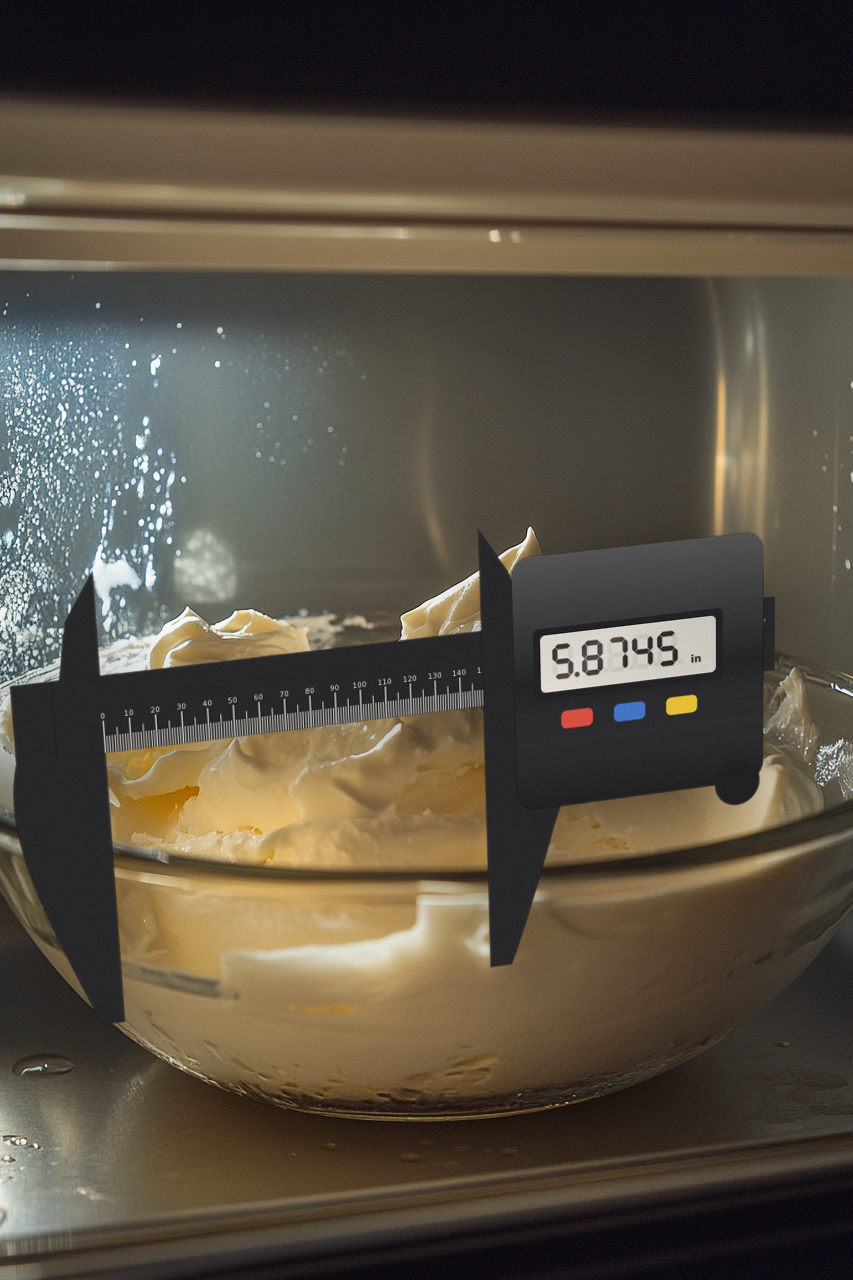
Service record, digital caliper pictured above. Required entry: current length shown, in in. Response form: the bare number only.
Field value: 5.8745
